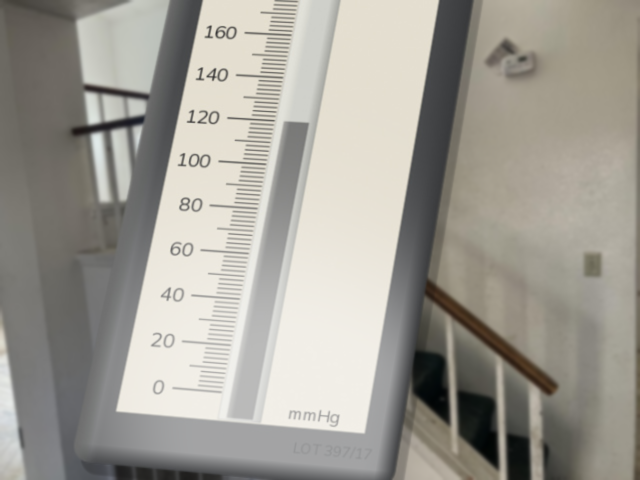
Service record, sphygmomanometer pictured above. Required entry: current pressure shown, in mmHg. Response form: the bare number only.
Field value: 120
